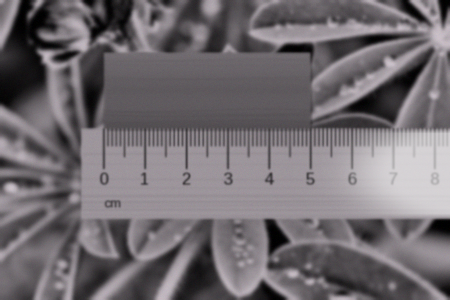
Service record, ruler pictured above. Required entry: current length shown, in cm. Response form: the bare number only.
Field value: 5
